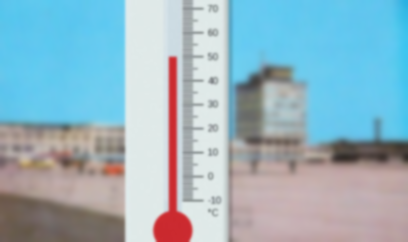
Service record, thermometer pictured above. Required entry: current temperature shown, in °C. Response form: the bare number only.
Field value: 50
